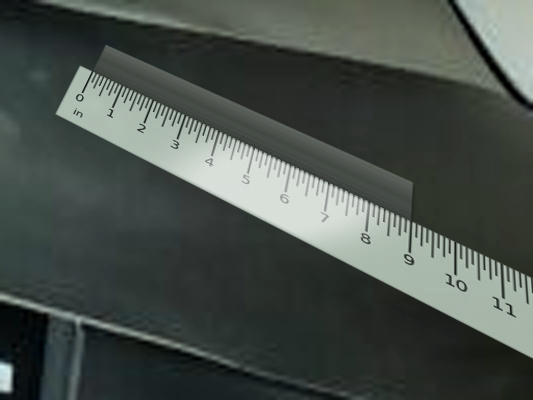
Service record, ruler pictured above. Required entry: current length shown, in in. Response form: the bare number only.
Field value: 9
